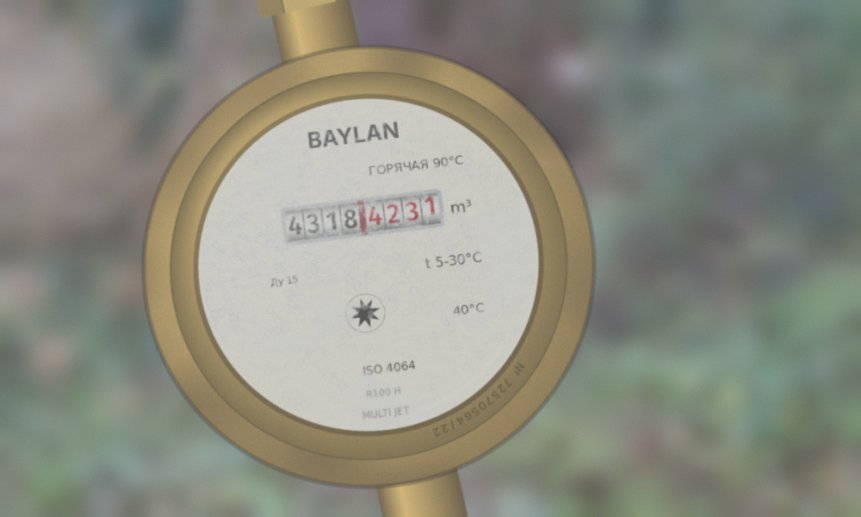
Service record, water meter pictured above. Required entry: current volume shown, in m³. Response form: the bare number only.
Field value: 4318.4231
